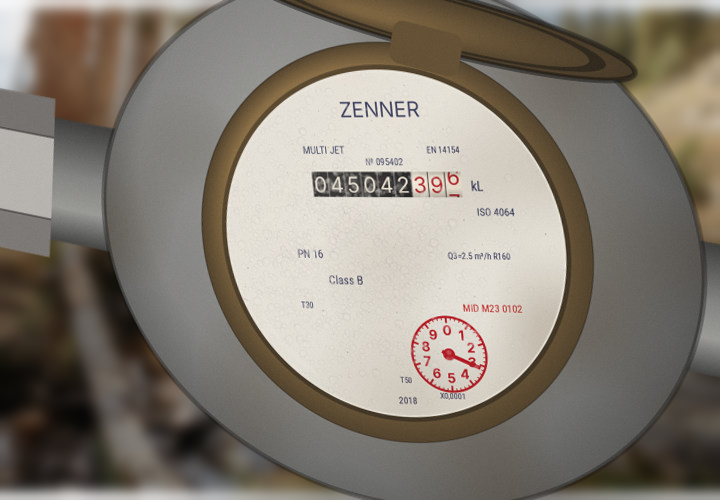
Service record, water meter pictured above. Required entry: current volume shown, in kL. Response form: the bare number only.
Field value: 45042.3963
